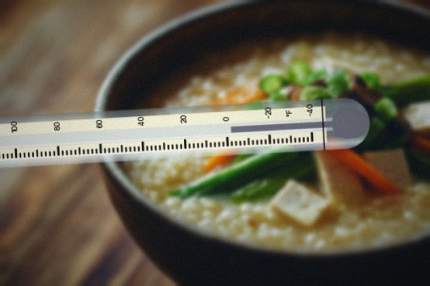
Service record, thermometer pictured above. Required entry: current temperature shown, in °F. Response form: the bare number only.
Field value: -2
